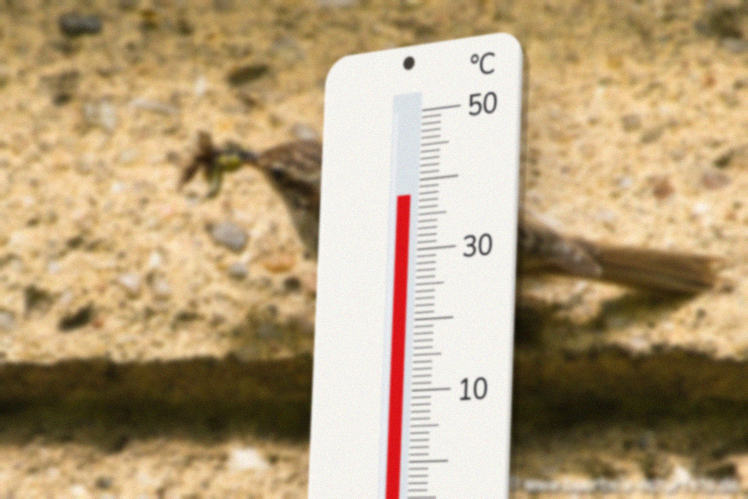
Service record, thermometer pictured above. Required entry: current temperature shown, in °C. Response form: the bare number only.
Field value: 38
